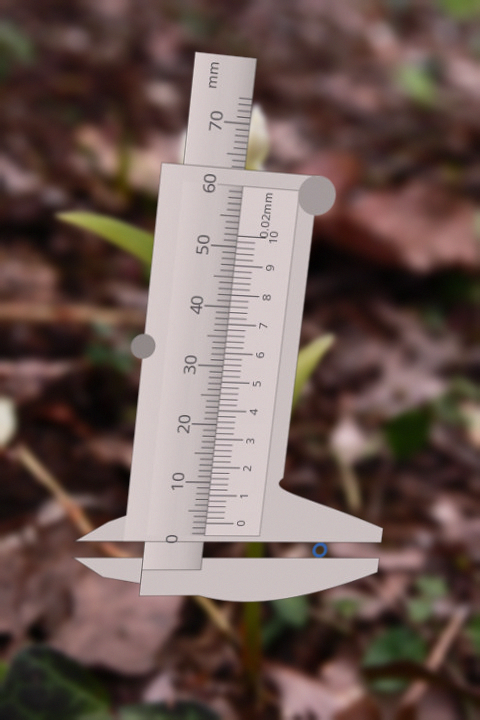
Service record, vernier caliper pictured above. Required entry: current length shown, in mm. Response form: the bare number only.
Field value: 2.8
